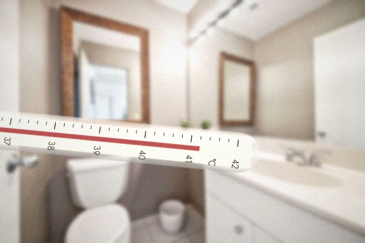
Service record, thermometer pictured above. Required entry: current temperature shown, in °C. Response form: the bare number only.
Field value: 41.2
